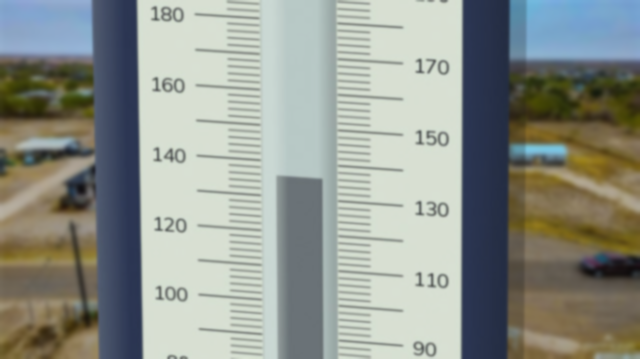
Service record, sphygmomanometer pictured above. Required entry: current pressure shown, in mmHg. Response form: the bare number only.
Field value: 136
